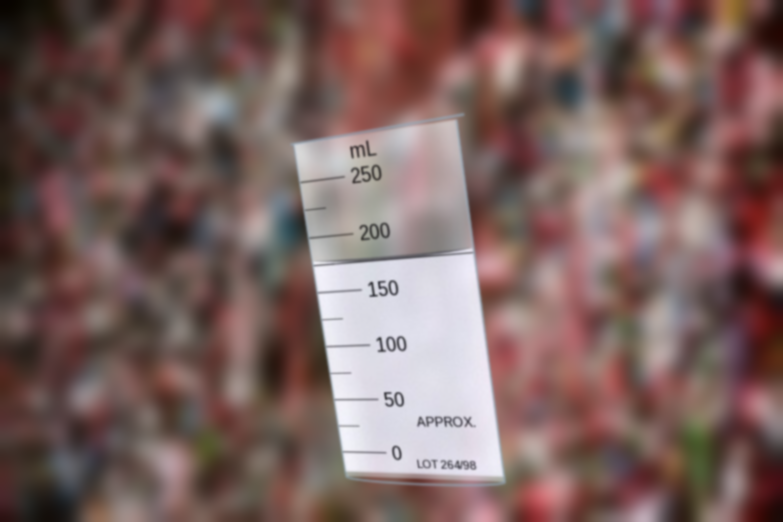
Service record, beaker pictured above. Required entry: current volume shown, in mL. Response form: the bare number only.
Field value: 175
